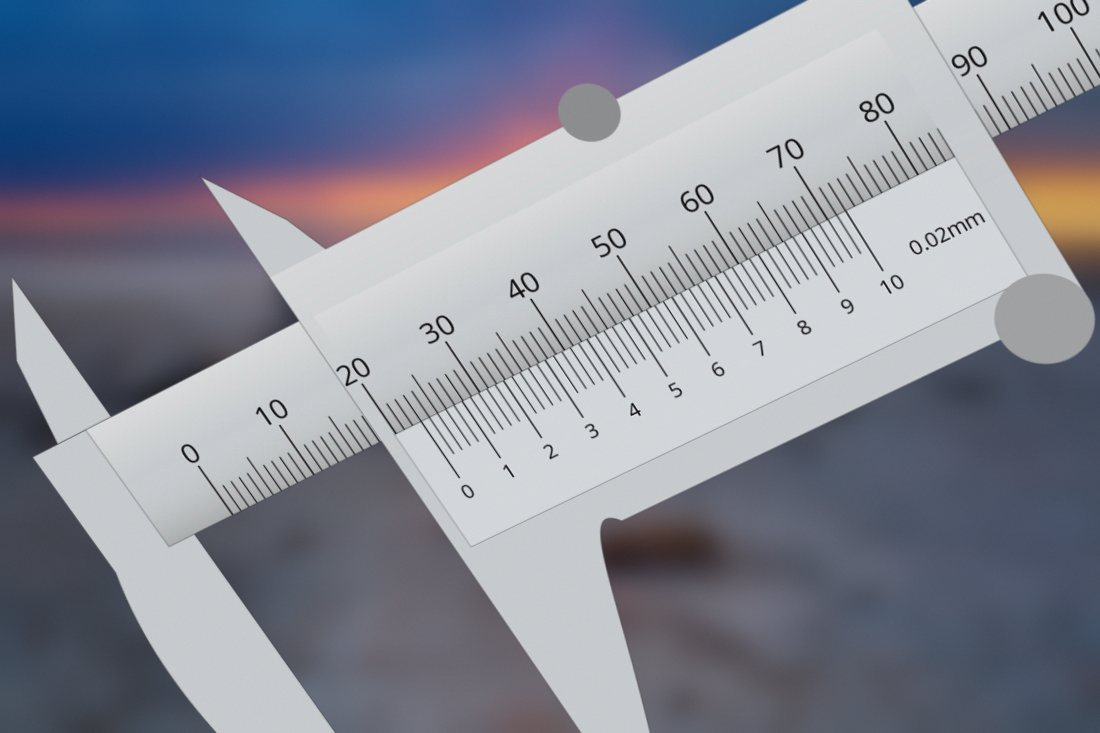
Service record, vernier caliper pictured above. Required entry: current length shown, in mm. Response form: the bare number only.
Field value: 23.0
